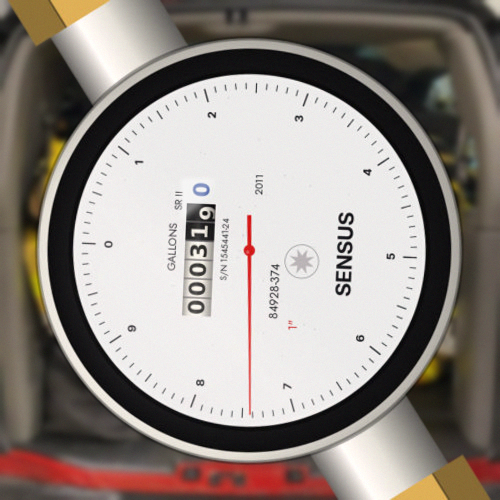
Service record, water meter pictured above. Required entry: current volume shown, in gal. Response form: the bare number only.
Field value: 3187.4
